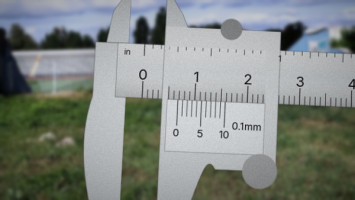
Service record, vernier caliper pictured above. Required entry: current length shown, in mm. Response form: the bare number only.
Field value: 6.8
